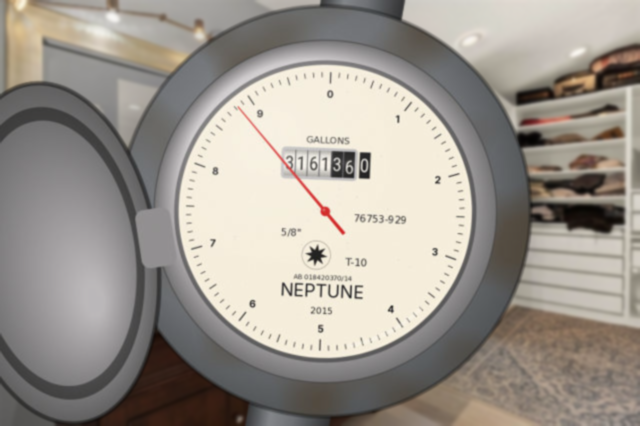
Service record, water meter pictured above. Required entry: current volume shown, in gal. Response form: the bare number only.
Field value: 3161358.8
